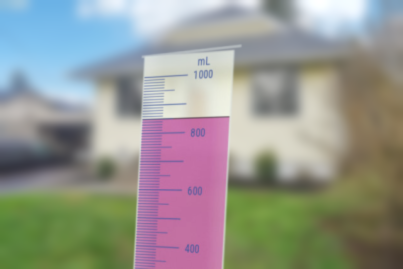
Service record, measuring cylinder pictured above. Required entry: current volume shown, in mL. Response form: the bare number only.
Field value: 850
